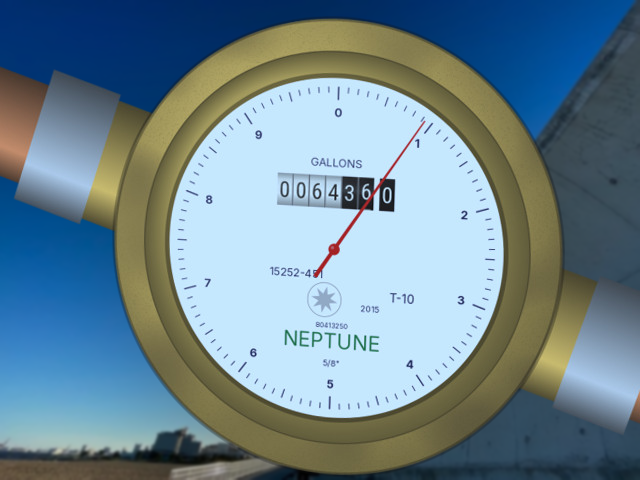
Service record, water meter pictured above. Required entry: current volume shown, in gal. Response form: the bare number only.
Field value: 64360.9
